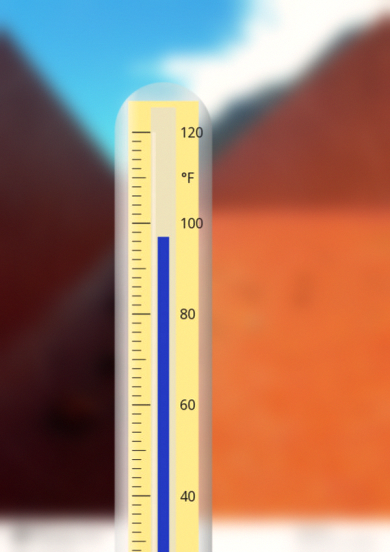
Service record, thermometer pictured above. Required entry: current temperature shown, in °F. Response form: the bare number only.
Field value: 97
